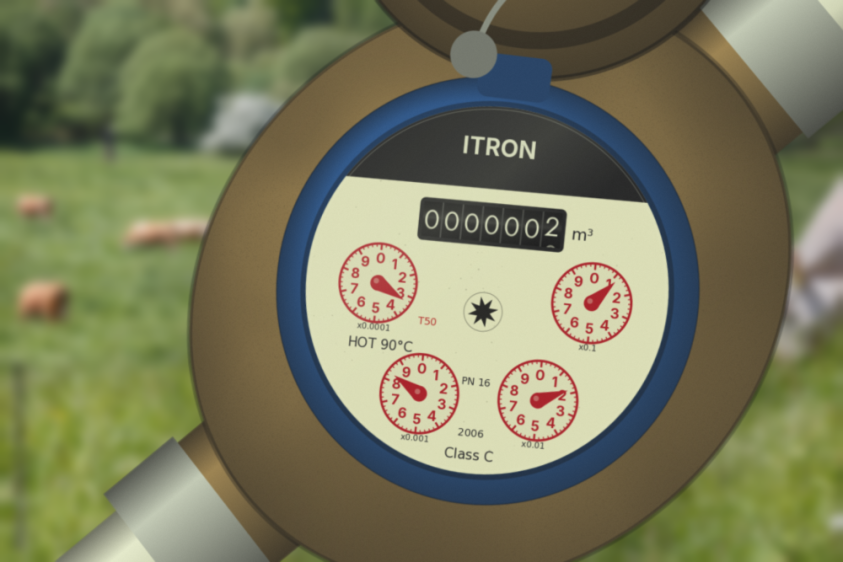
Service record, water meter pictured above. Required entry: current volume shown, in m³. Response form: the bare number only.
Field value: 2.1183
